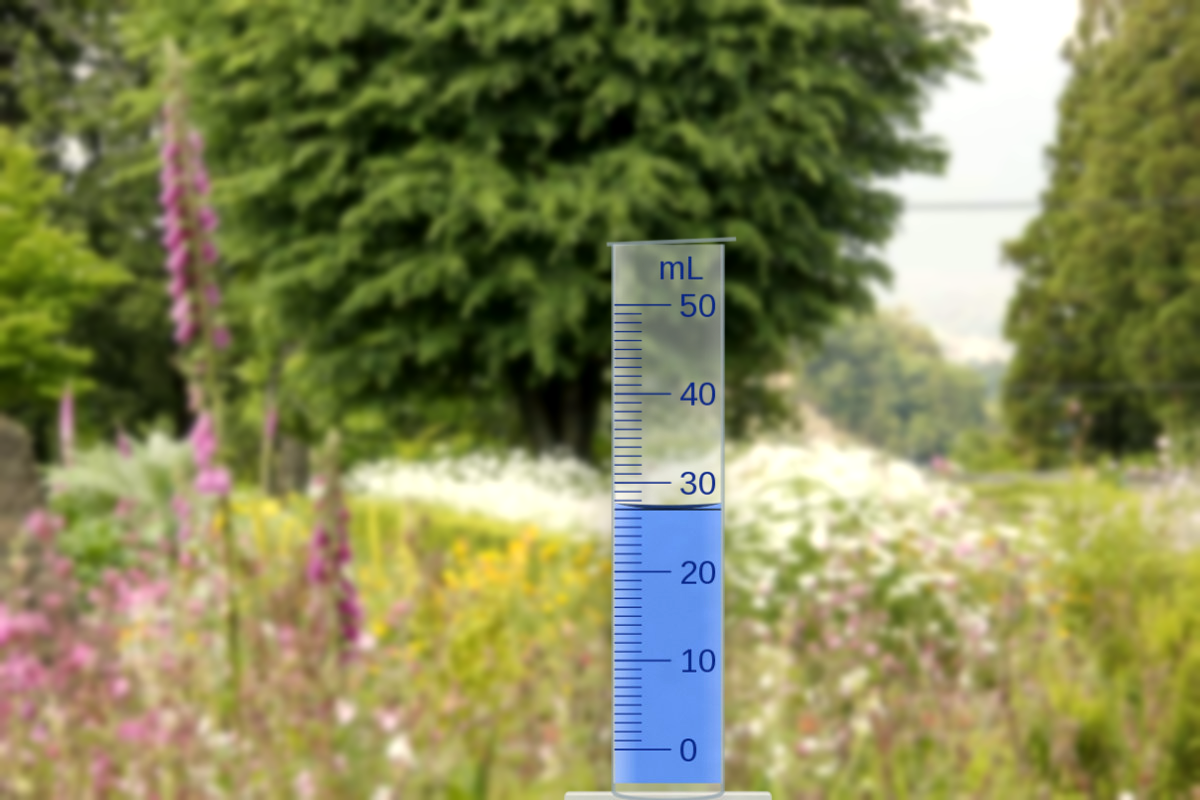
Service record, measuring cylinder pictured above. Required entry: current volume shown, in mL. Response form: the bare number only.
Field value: 27
